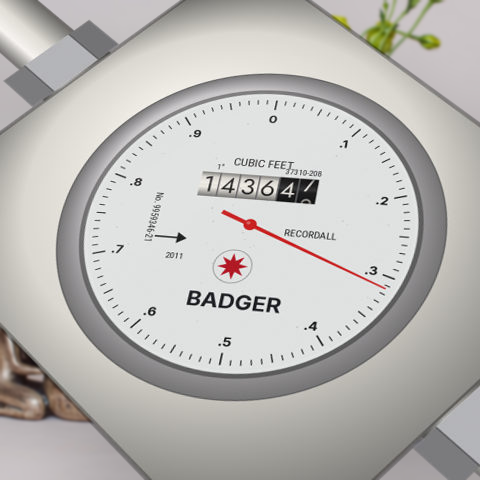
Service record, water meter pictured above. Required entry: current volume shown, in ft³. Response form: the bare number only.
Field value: 143647.31
